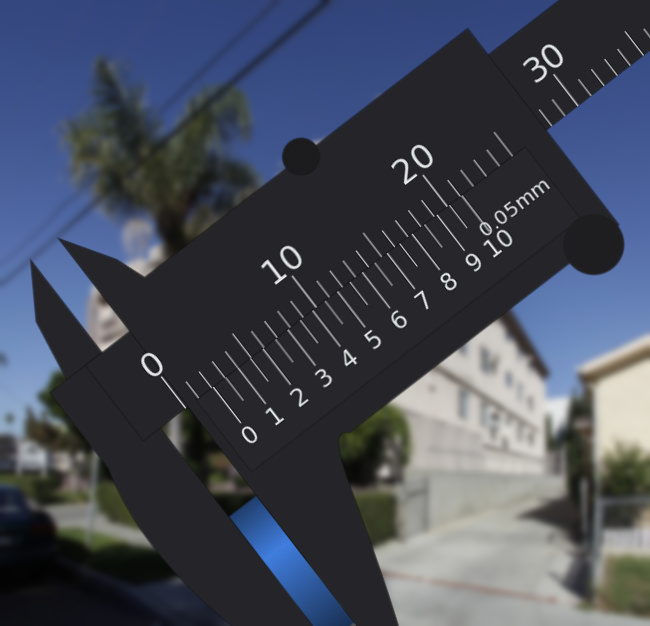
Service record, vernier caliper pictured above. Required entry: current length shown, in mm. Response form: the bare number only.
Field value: 2.1
